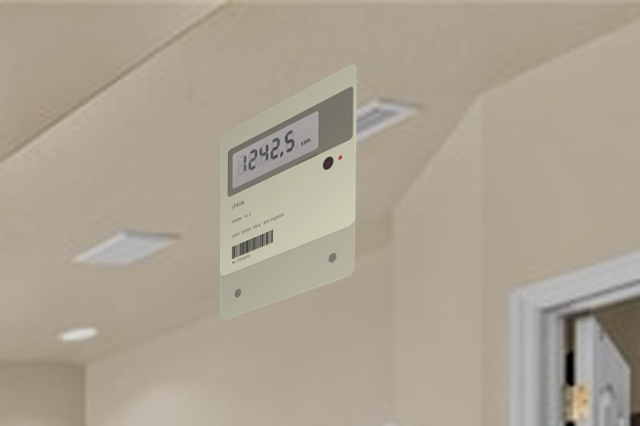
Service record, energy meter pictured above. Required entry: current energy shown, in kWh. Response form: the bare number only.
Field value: 1242.5
